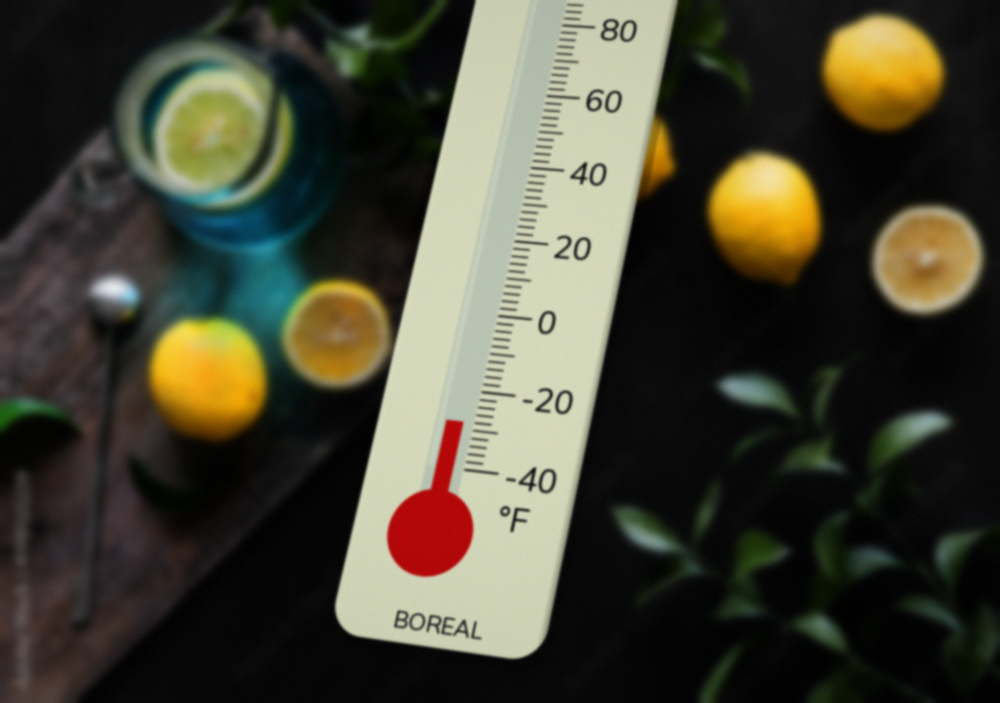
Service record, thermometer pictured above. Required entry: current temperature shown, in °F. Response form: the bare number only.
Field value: -28
